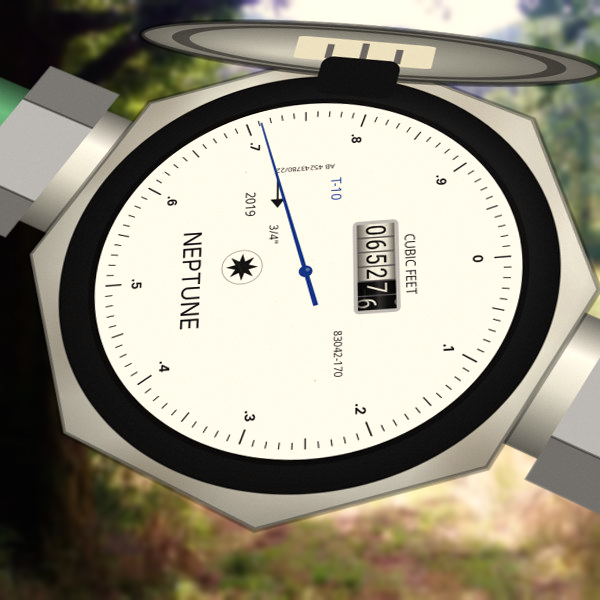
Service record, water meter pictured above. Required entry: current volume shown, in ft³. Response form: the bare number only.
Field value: 65275.71
